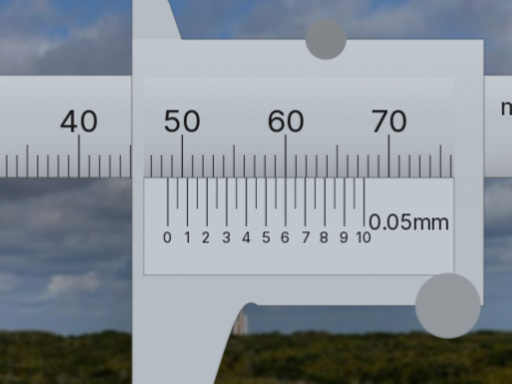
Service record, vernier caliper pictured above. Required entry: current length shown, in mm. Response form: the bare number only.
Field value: 48.6
